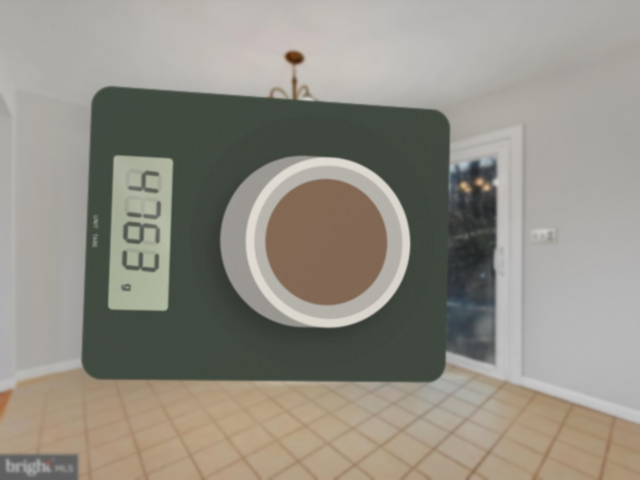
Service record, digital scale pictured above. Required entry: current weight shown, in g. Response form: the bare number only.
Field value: 4763
